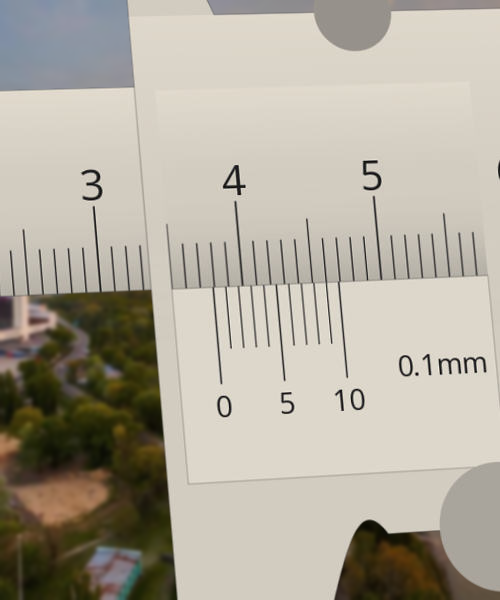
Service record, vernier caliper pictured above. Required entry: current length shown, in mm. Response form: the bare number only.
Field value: 37.9
